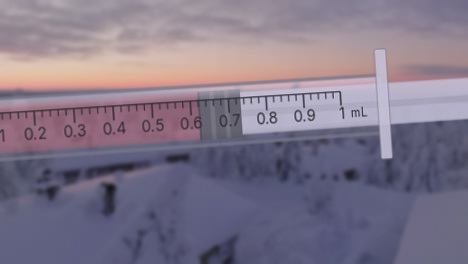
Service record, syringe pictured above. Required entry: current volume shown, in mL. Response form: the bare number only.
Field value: 0.62
